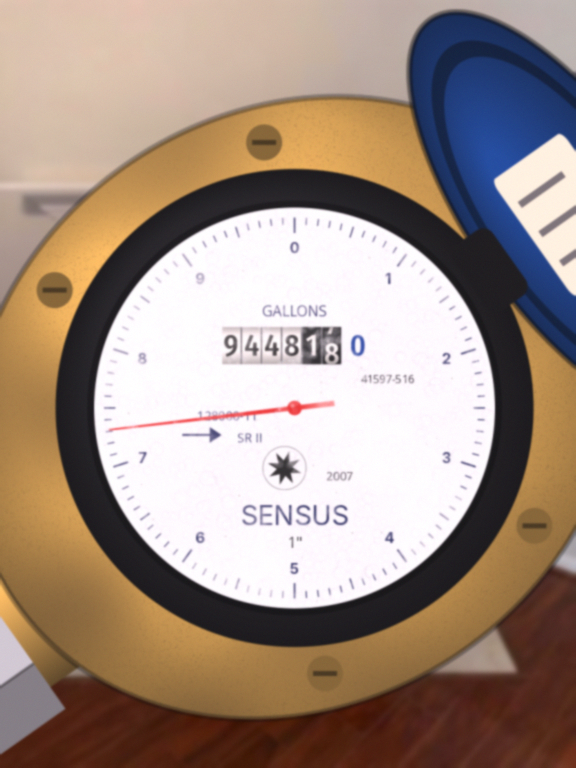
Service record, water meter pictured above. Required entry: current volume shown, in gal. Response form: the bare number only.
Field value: 9448177.3
